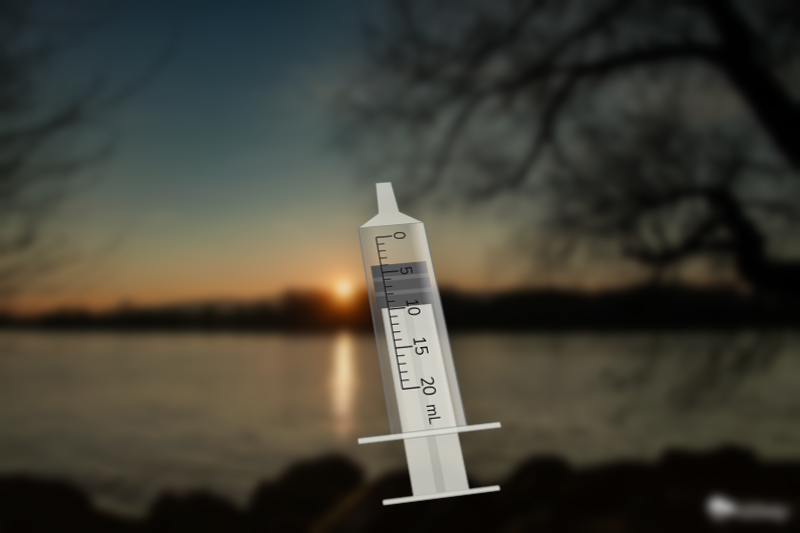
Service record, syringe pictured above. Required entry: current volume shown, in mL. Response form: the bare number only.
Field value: 4
